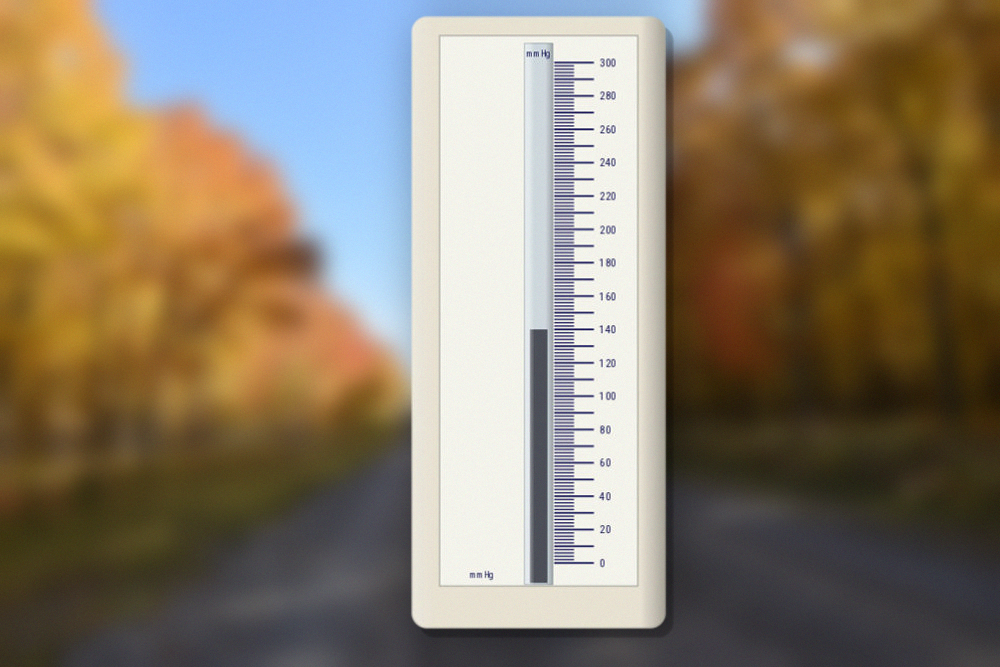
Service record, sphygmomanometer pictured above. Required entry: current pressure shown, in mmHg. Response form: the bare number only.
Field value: 140
